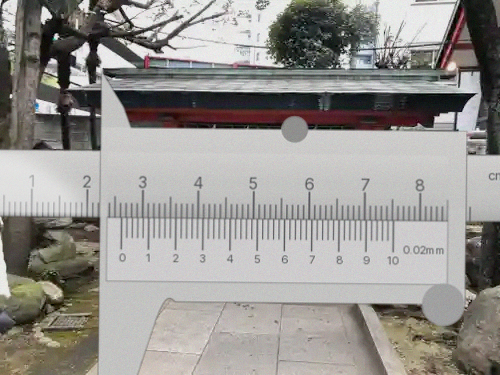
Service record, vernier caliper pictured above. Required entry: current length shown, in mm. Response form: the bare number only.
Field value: 26.2
